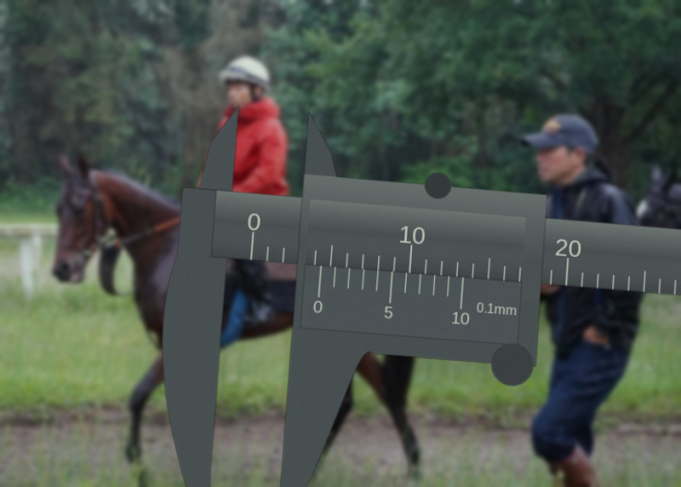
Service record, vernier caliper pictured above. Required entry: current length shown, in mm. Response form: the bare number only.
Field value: 4.4
